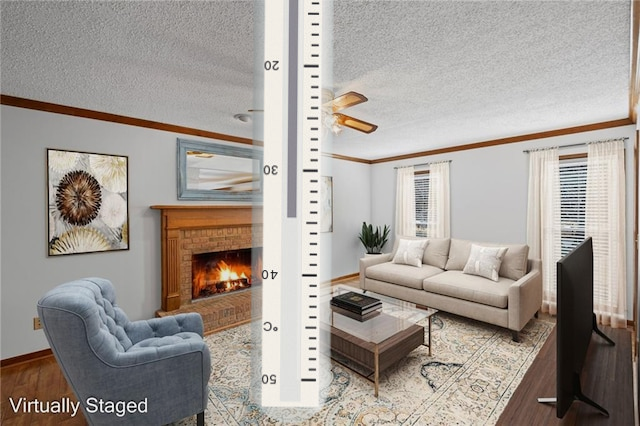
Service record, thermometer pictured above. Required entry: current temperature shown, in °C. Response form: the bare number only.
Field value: 34.5
